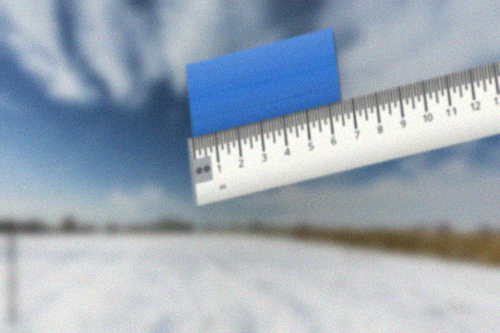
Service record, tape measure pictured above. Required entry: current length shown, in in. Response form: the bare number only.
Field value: 6.5
